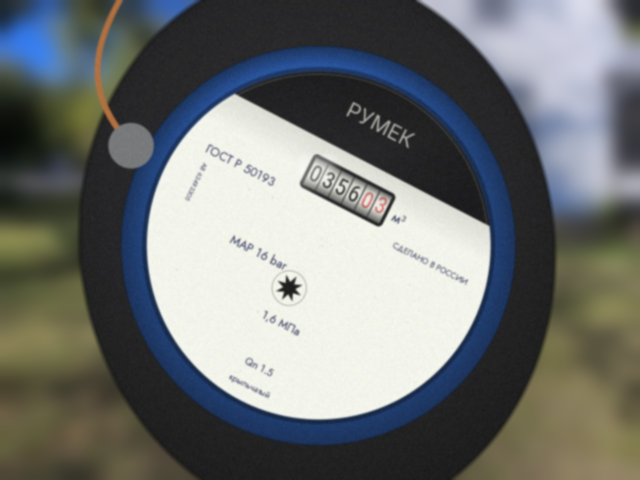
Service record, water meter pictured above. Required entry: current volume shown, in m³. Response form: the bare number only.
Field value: 356.03
